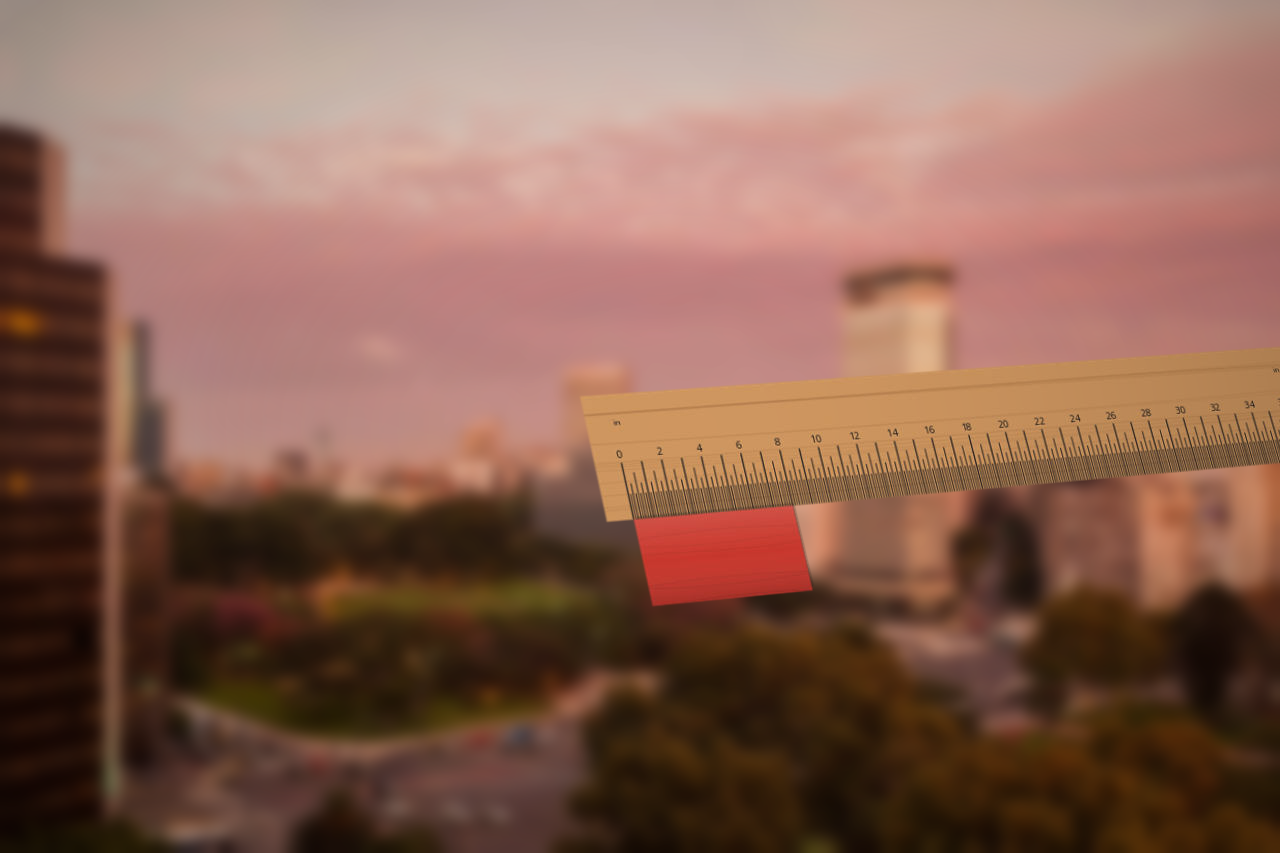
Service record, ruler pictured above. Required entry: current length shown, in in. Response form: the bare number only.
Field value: 8
